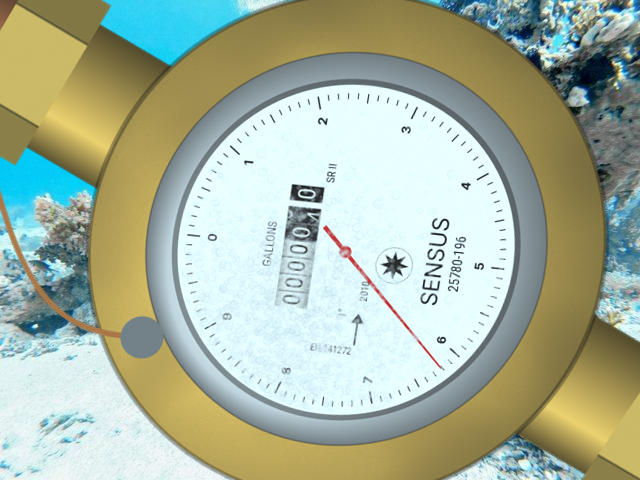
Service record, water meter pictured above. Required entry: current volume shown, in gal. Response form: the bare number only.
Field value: 36.2
